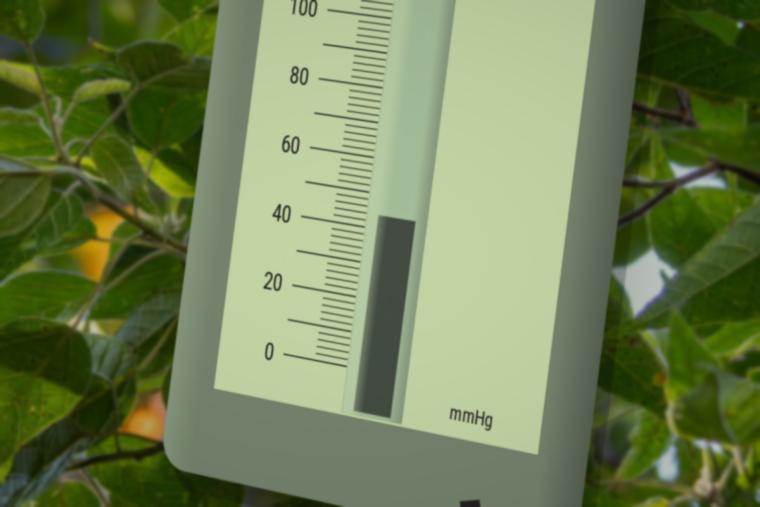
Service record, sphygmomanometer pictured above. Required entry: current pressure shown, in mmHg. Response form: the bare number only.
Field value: 44
